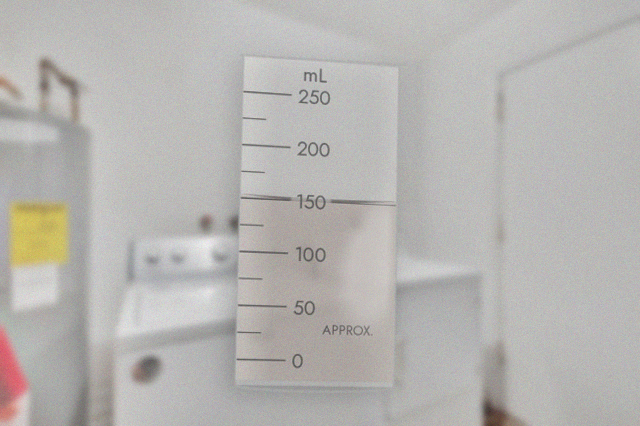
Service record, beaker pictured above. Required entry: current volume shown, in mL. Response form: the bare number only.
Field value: 150
